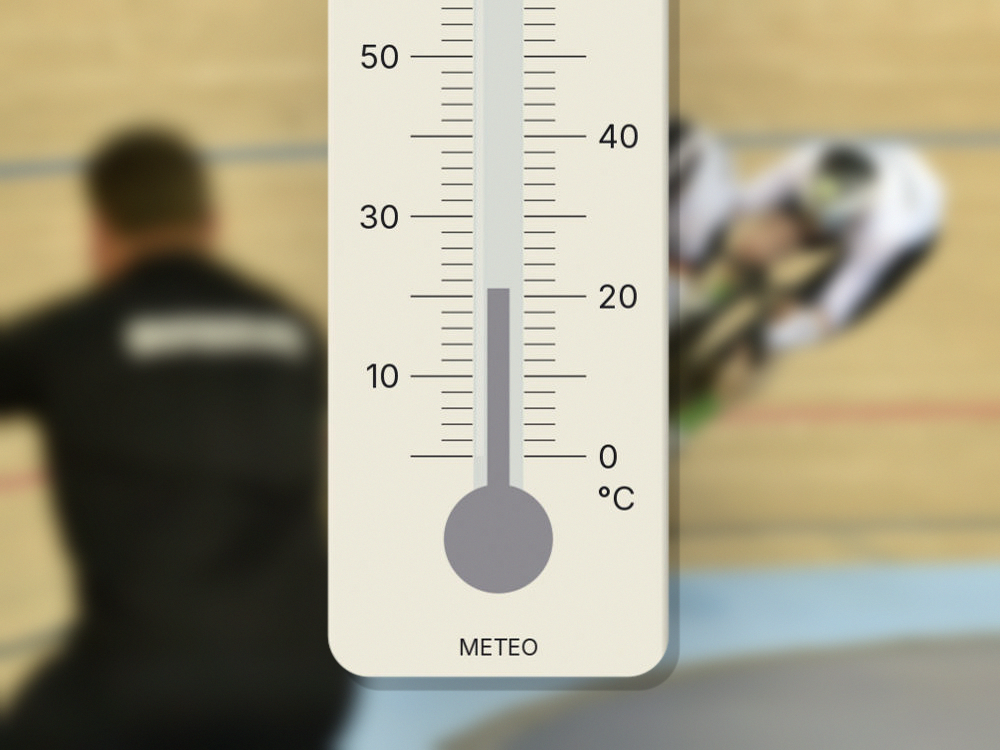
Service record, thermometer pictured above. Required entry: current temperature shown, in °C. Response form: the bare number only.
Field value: 21
